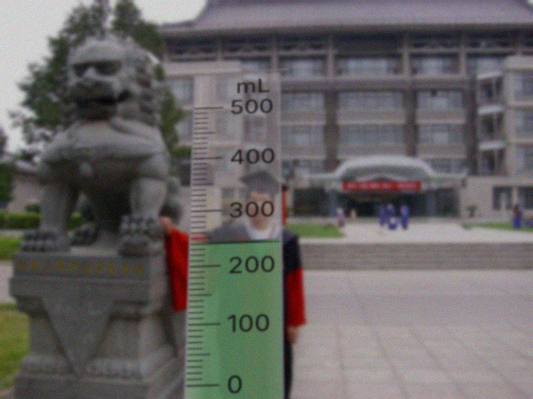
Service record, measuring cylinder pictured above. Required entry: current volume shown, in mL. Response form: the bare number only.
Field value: 240
